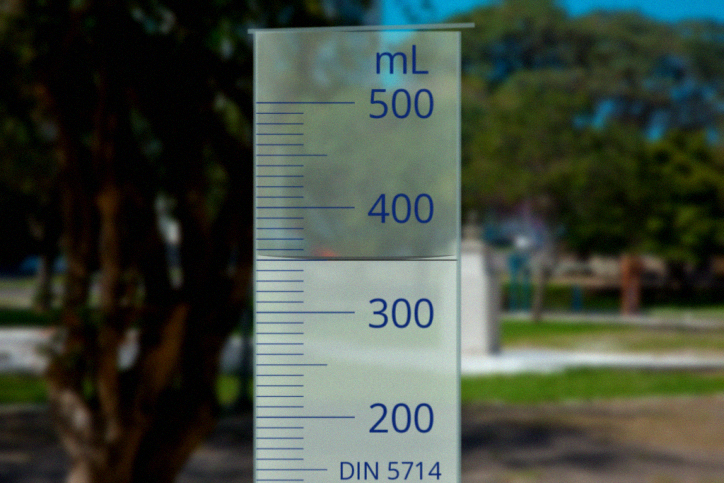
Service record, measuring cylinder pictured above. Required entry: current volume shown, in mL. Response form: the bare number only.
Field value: 350
